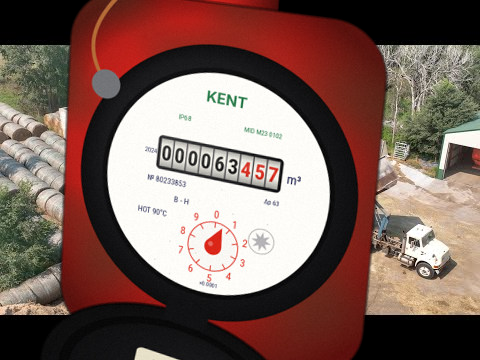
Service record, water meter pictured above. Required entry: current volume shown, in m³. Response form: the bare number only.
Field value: 63.4570
